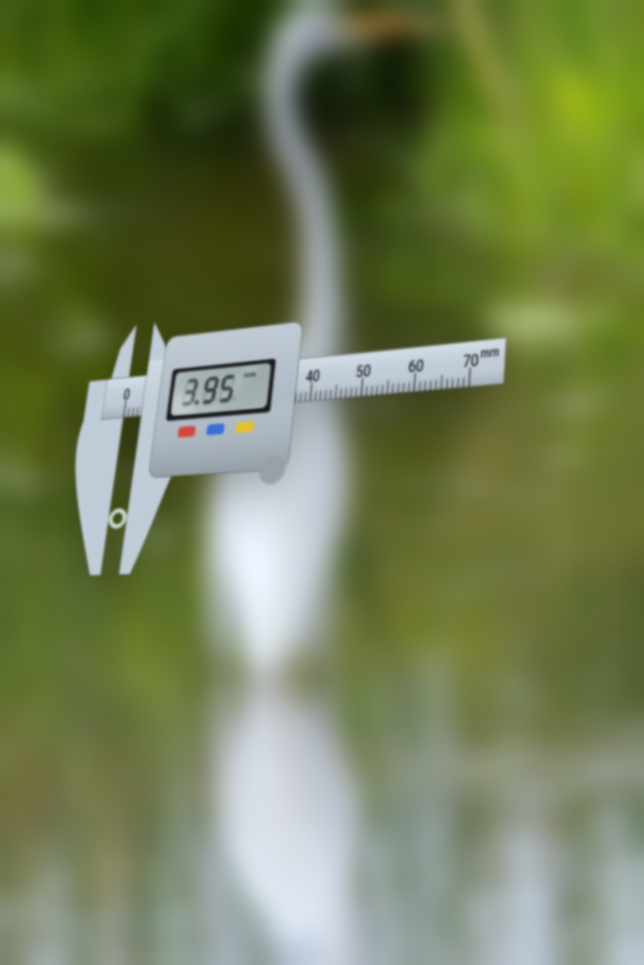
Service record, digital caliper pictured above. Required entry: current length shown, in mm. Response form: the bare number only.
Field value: 3.95
